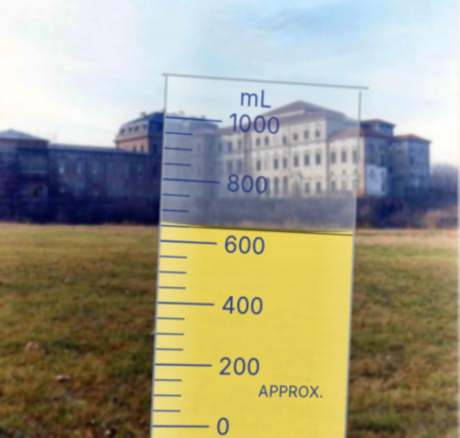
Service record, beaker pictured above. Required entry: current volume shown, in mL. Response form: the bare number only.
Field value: 650
